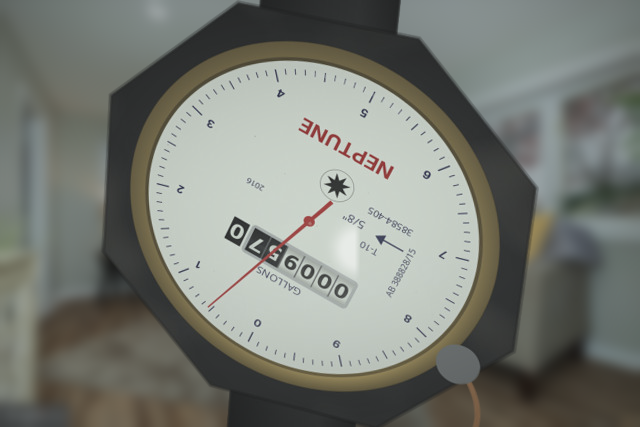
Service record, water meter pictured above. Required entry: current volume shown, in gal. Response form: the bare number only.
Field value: 9570.5
